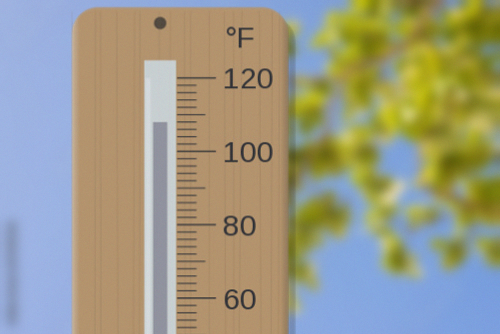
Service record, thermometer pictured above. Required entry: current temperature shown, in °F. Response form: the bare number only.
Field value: 108
